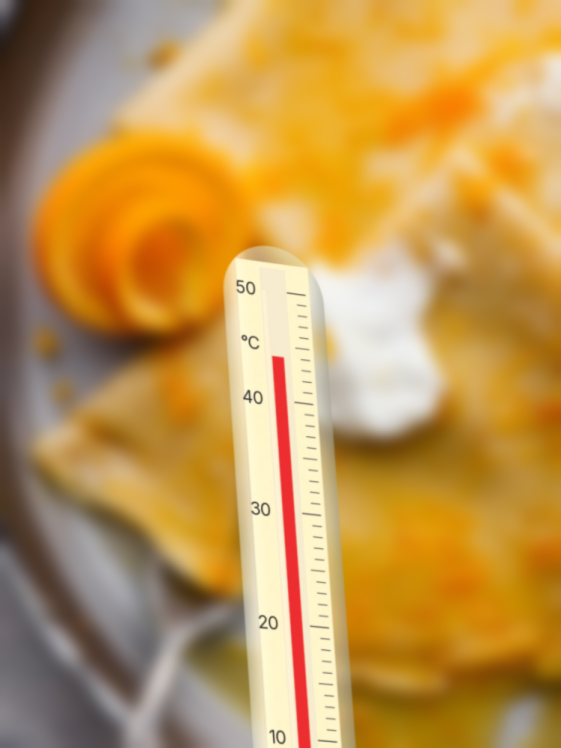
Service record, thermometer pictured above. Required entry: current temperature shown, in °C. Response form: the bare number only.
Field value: 44
